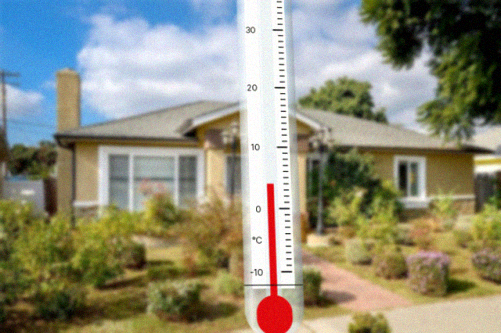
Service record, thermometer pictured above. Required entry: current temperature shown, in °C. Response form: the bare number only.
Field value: 4
